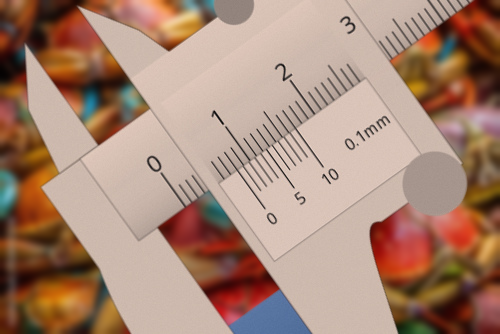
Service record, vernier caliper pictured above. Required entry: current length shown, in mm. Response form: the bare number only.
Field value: 8.0
